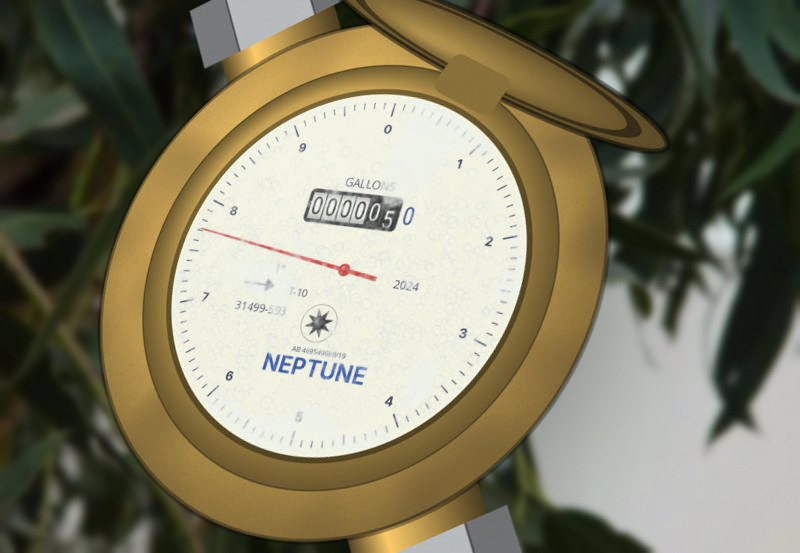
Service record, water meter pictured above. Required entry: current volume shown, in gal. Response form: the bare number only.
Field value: 47.7
